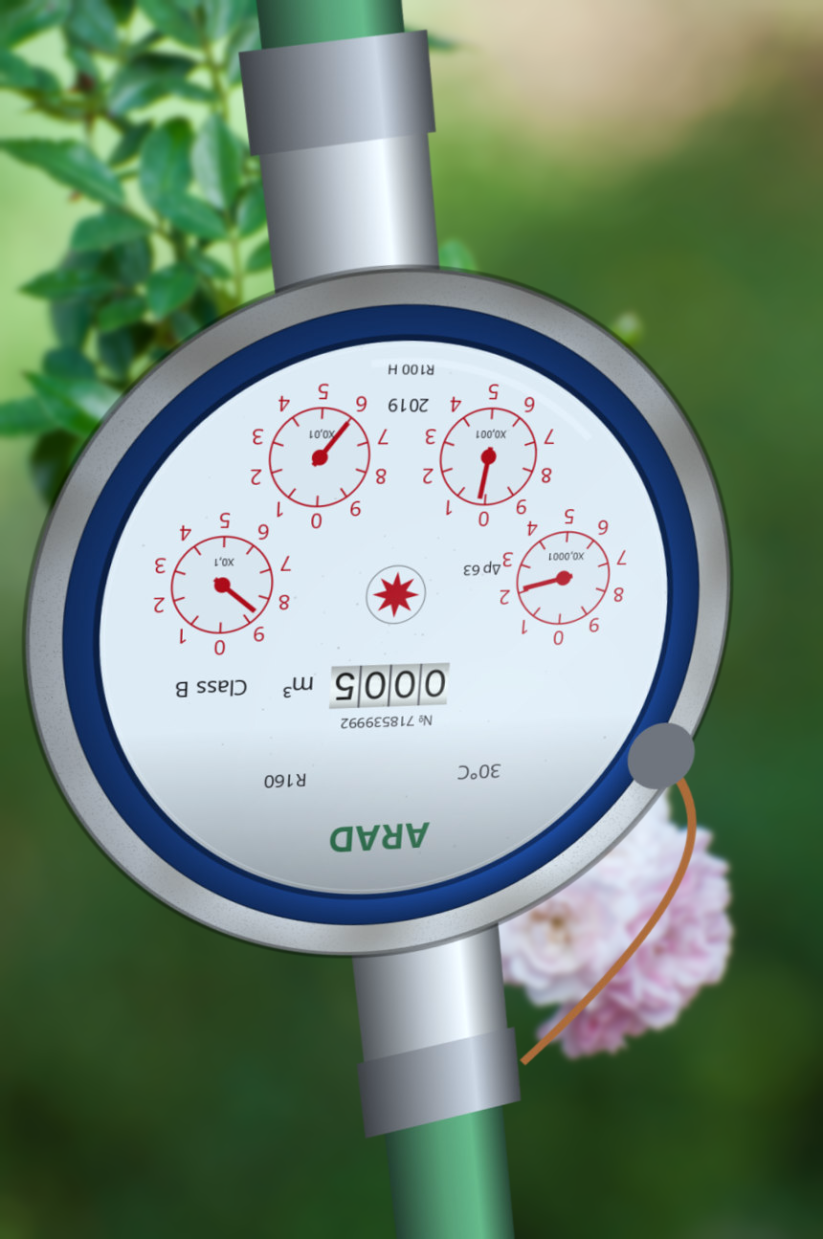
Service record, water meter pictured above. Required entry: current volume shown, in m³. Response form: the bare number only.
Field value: 5.8602
